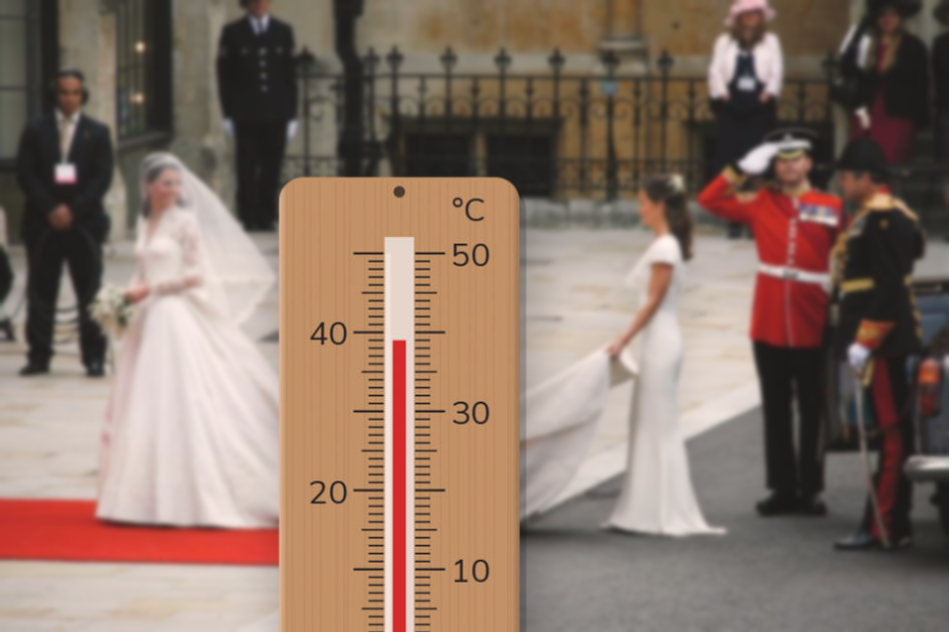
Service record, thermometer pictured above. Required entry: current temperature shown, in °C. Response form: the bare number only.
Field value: 39
